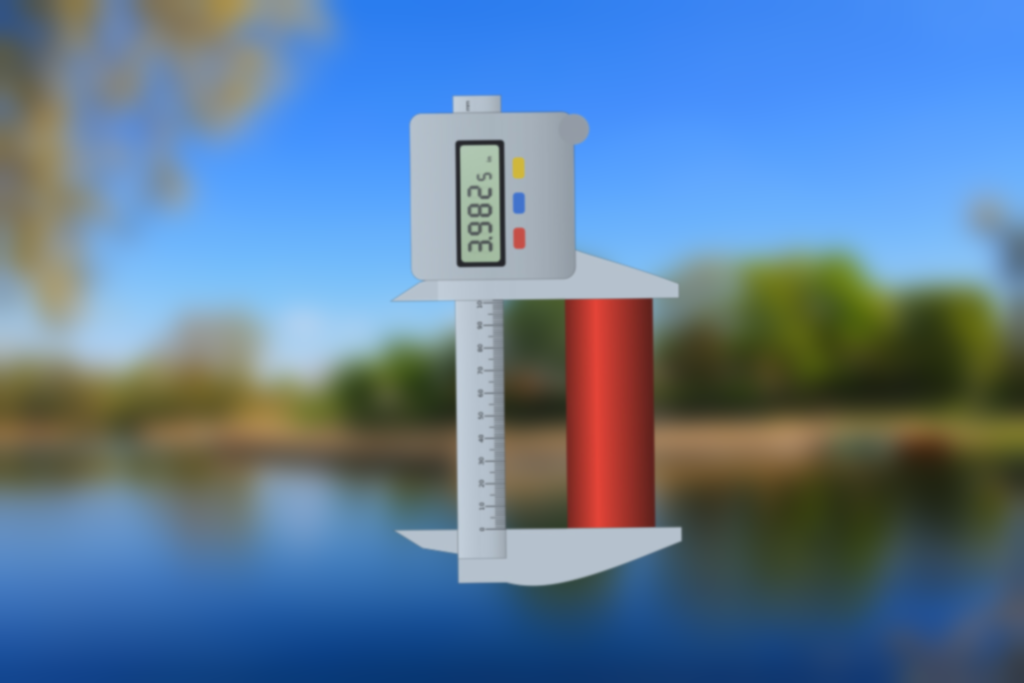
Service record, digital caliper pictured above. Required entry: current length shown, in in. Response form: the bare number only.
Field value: 3.9825
